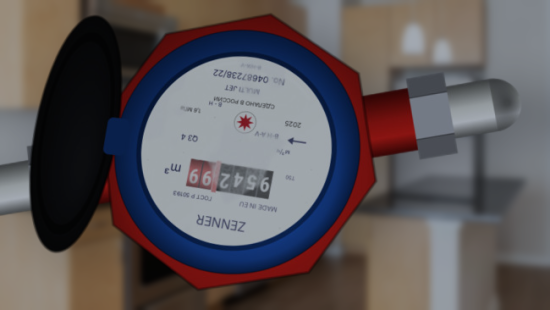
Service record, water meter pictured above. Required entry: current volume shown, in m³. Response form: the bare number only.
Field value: 9542.99
